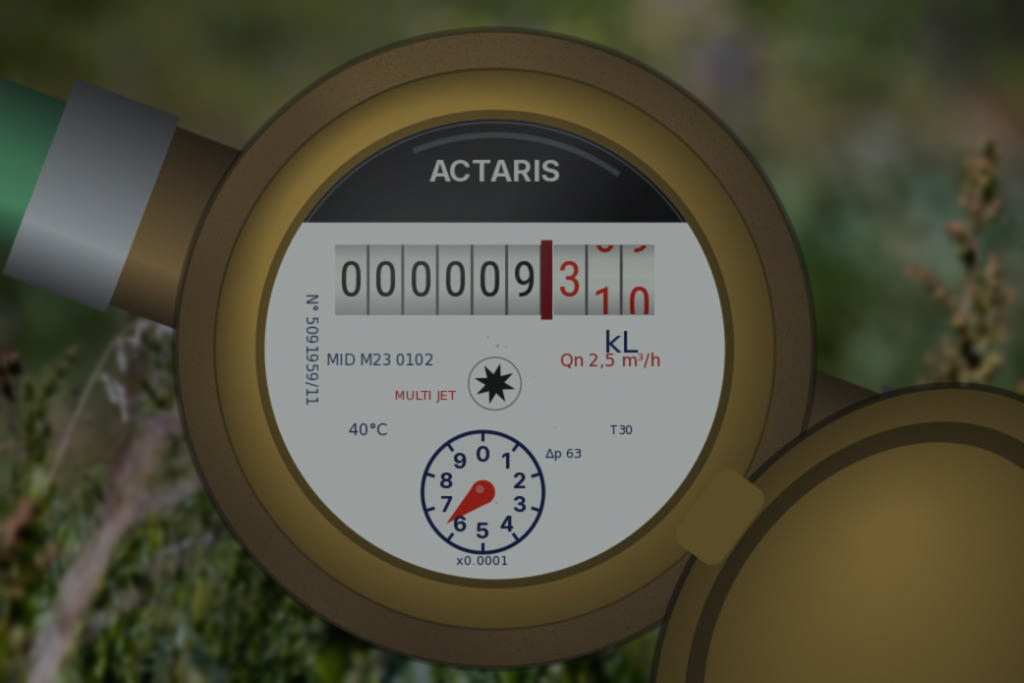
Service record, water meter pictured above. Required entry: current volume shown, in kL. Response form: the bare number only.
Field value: 9.3096
